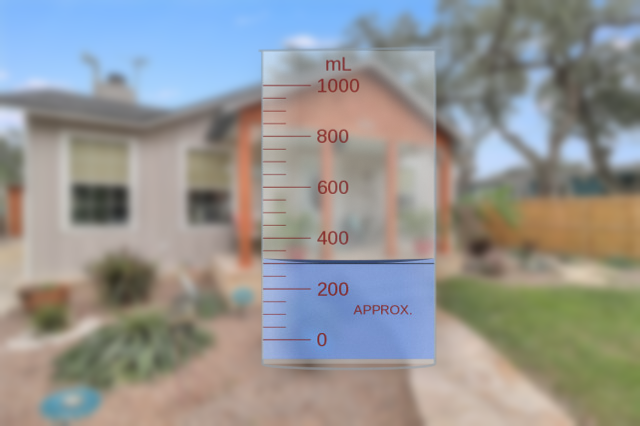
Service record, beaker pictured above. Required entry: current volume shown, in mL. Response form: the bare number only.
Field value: 300
